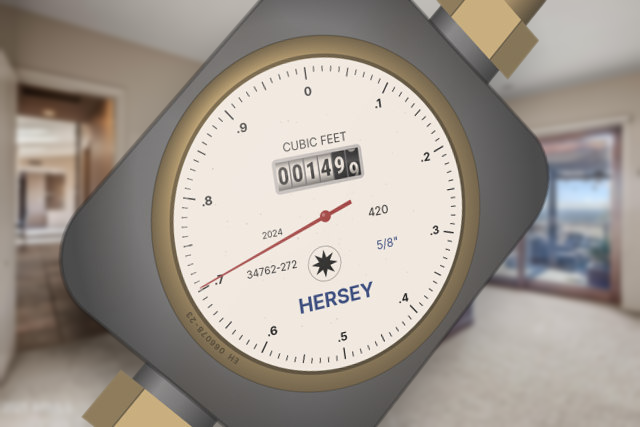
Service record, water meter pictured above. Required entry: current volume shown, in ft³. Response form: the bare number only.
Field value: 1498.70
